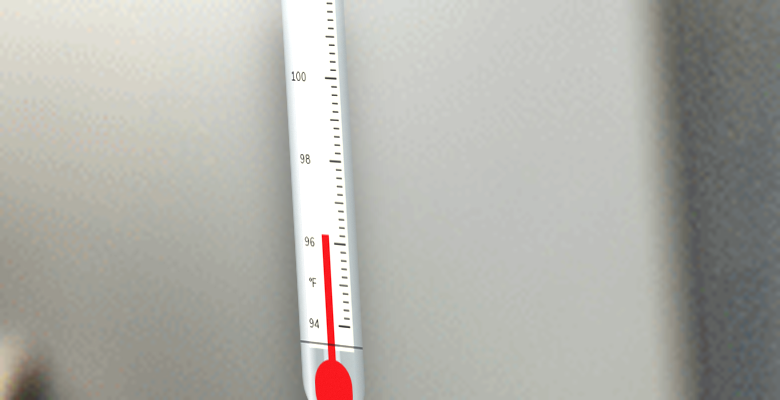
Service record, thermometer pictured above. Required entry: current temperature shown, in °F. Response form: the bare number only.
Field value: 96.2
